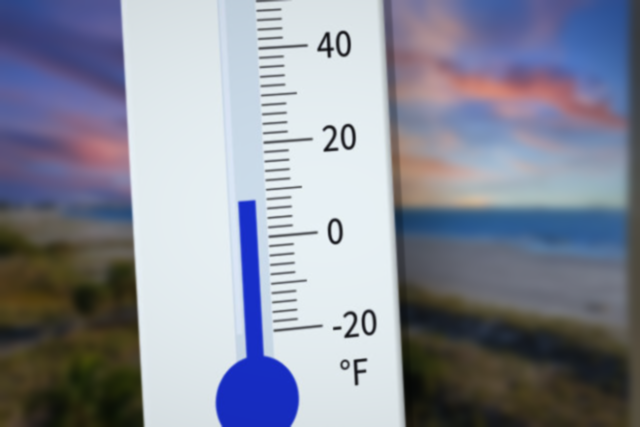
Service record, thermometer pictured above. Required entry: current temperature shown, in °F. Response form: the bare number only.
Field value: 8
